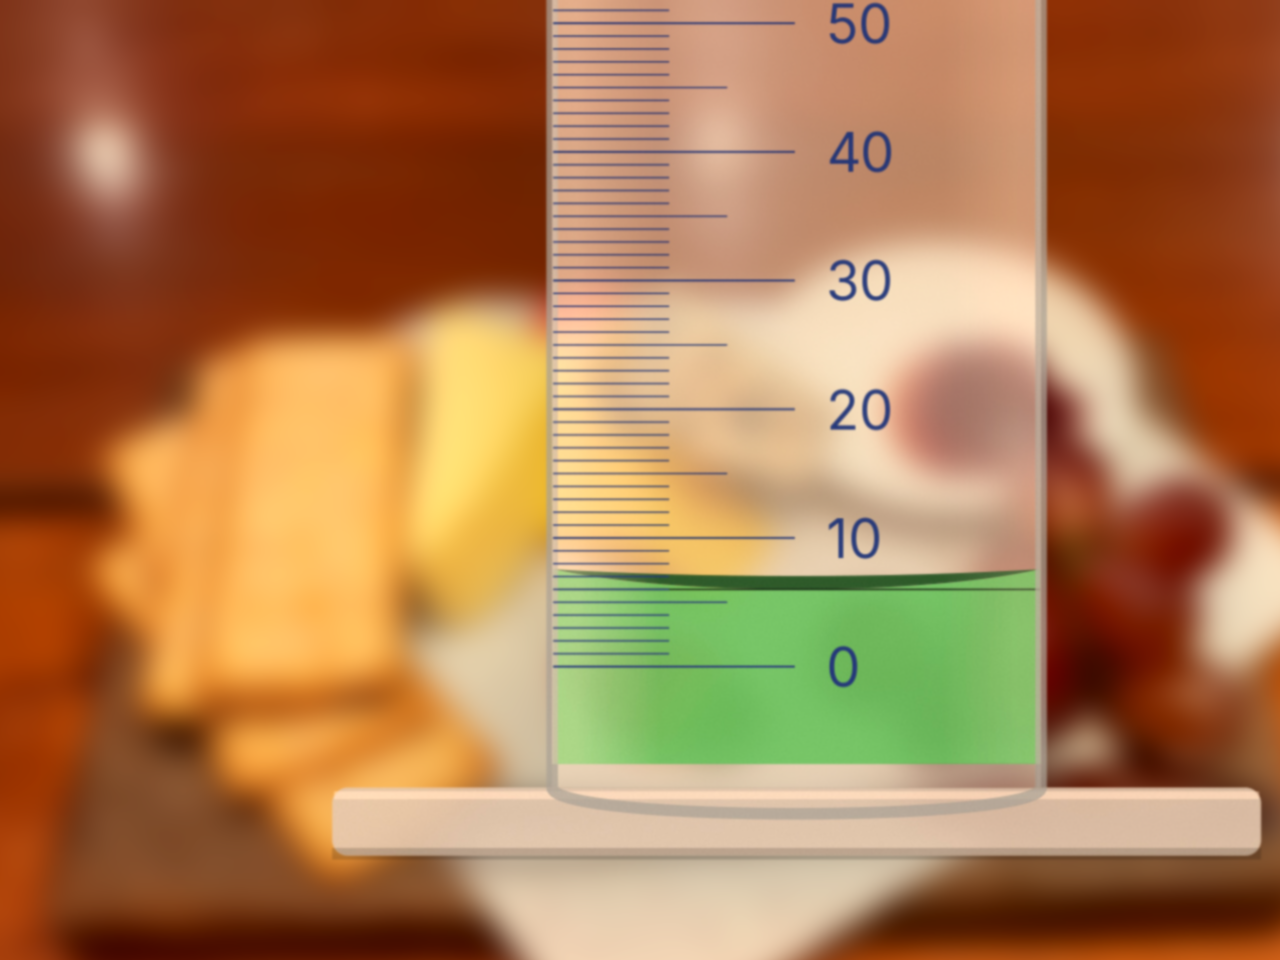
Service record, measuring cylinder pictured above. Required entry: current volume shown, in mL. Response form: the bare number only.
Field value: 6
